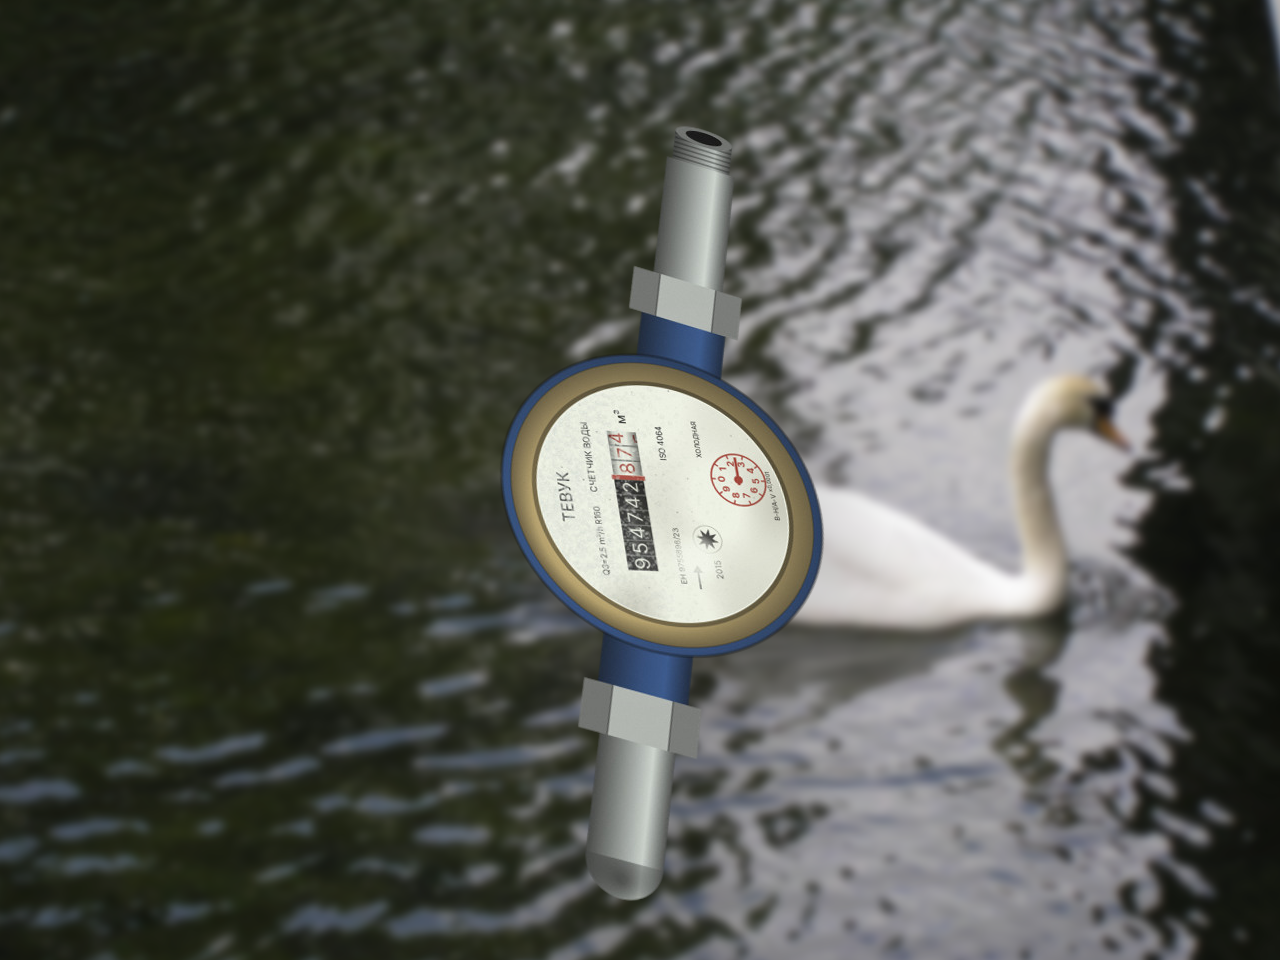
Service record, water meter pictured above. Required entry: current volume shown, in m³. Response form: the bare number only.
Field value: 954742.8742
